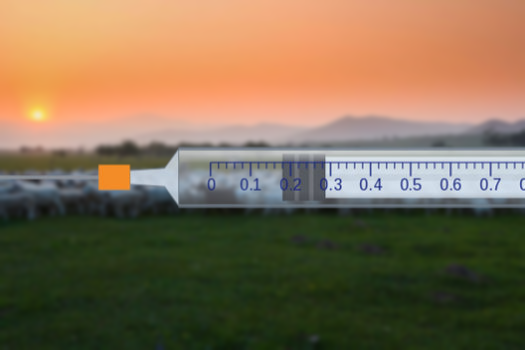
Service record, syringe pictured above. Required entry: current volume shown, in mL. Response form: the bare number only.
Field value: 0.18
